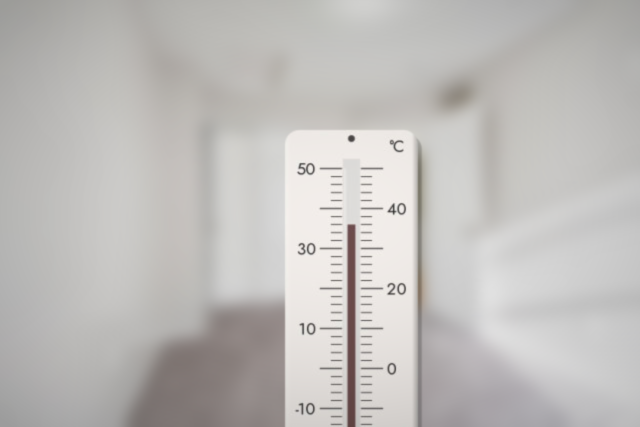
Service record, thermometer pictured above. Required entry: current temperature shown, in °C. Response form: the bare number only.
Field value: 36
